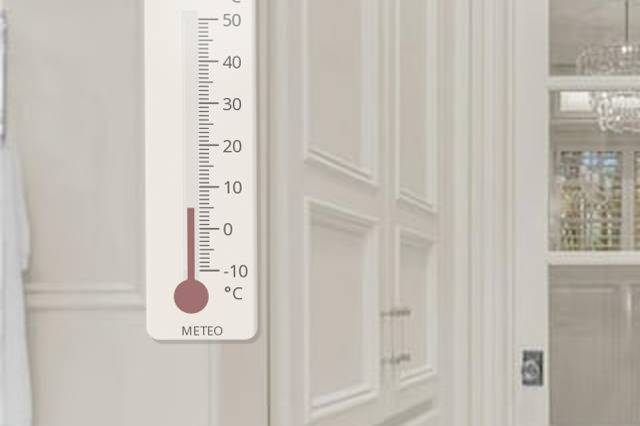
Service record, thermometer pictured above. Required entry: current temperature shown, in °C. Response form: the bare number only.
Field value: 5
